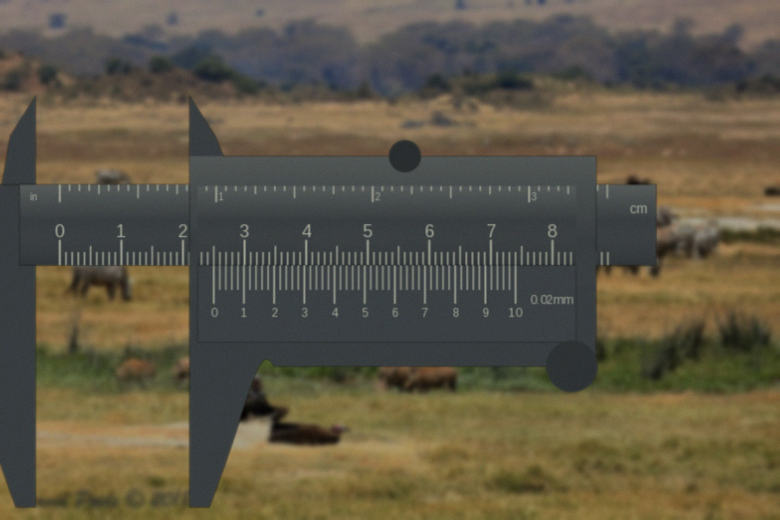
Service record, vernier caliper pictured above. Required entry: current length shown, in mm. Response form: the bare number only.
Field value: 25.0
